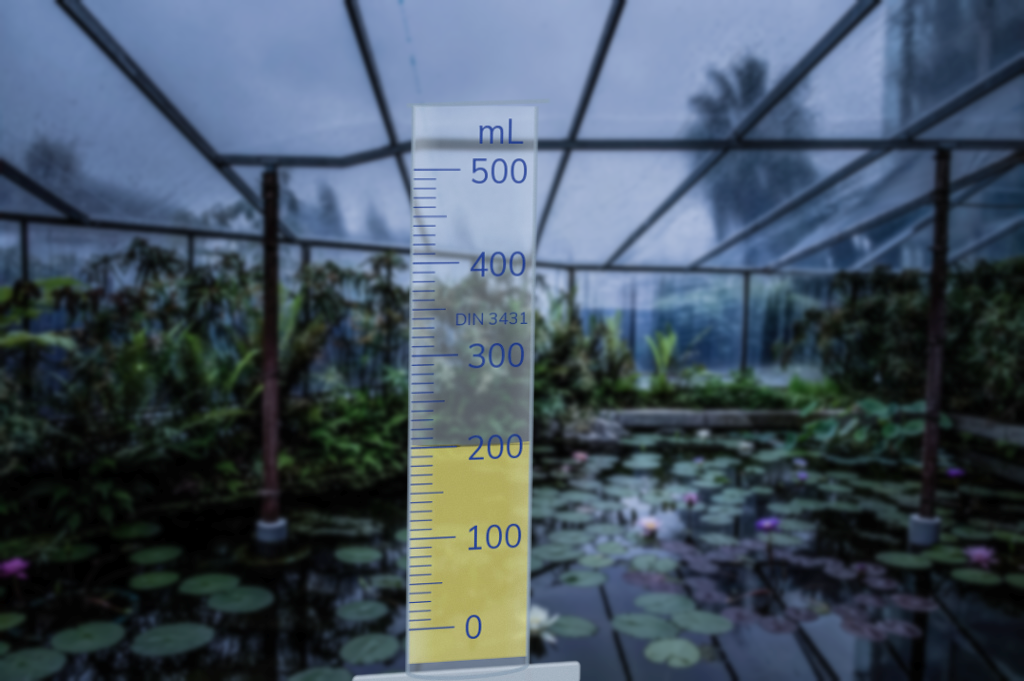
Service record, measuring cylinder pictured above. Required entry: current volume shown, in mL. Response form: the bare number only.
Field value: 200
